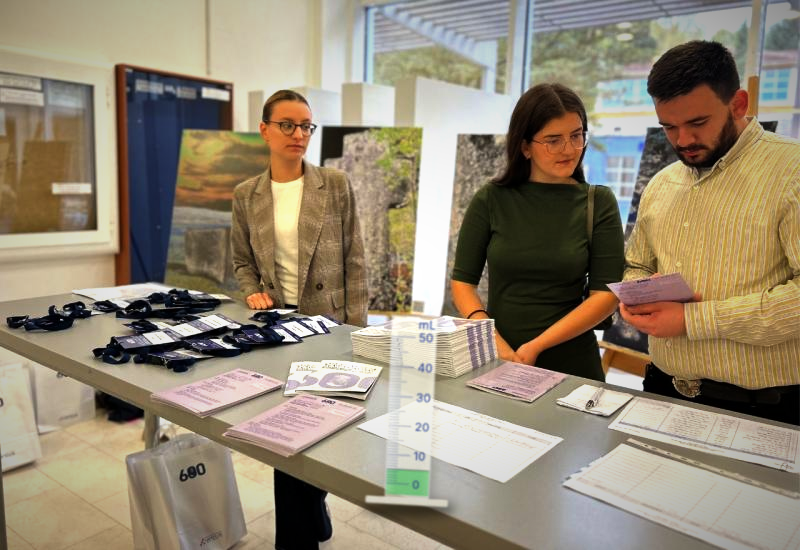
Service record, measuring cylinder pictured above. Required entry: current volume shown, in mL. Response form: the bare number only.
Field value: 5
